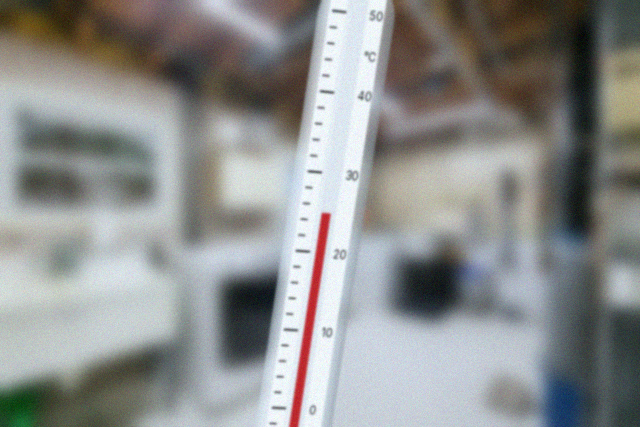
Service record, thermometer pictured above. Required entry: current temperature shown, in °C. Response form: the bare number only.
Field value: 25
